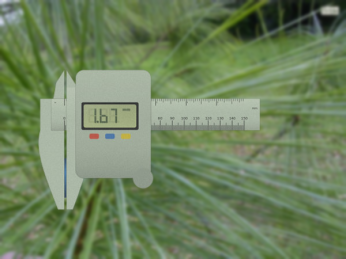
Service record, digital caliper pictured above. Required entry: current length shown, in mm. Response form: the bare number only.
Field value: 1.67
